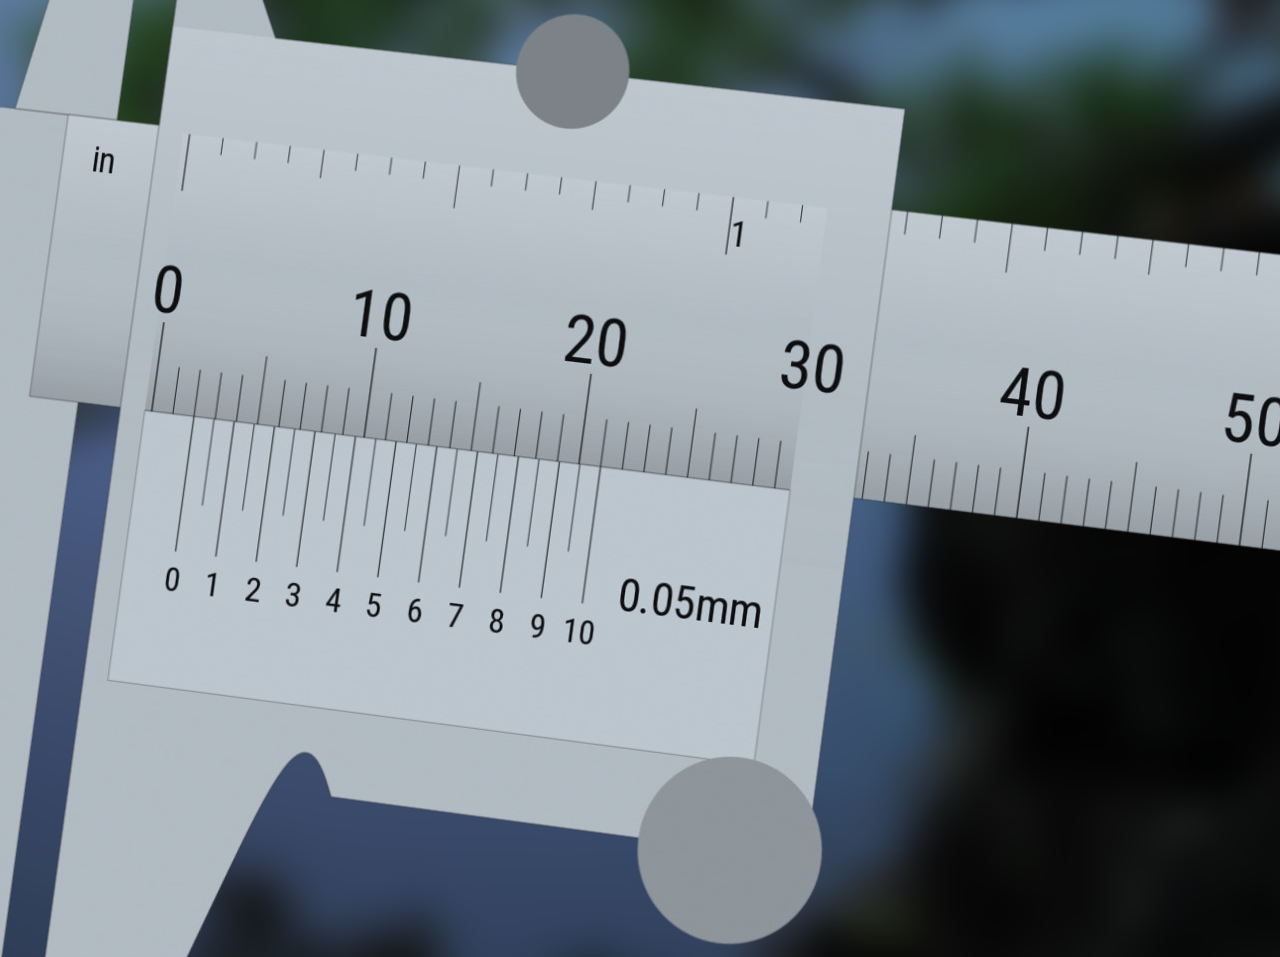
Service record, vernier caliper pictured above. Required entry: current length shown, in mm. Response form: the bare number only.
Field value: 2.0
